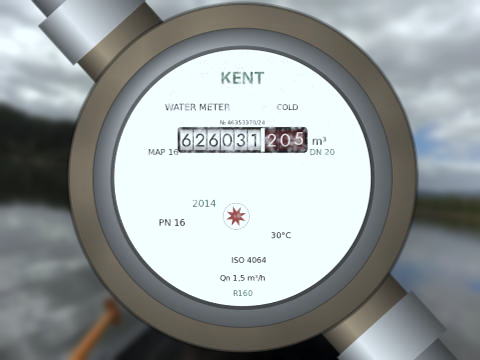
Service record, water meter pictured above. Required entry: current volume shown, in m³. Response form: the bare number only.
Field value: 626031.205
